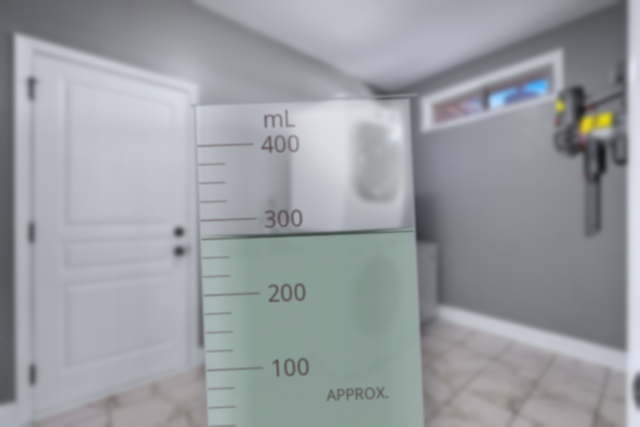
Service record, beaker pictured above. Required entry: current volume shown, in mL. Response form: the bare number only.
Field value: 275
